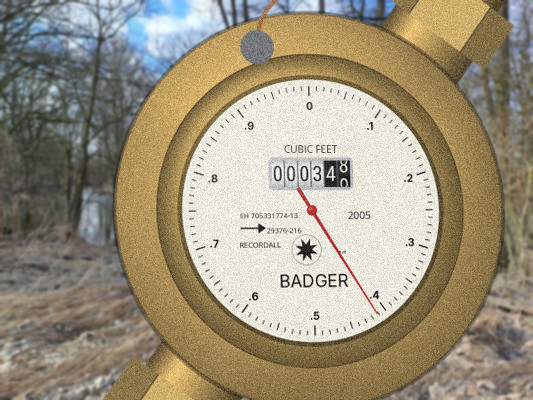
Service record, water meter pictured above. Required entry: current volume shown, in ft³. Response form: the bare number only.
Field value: 348.41
